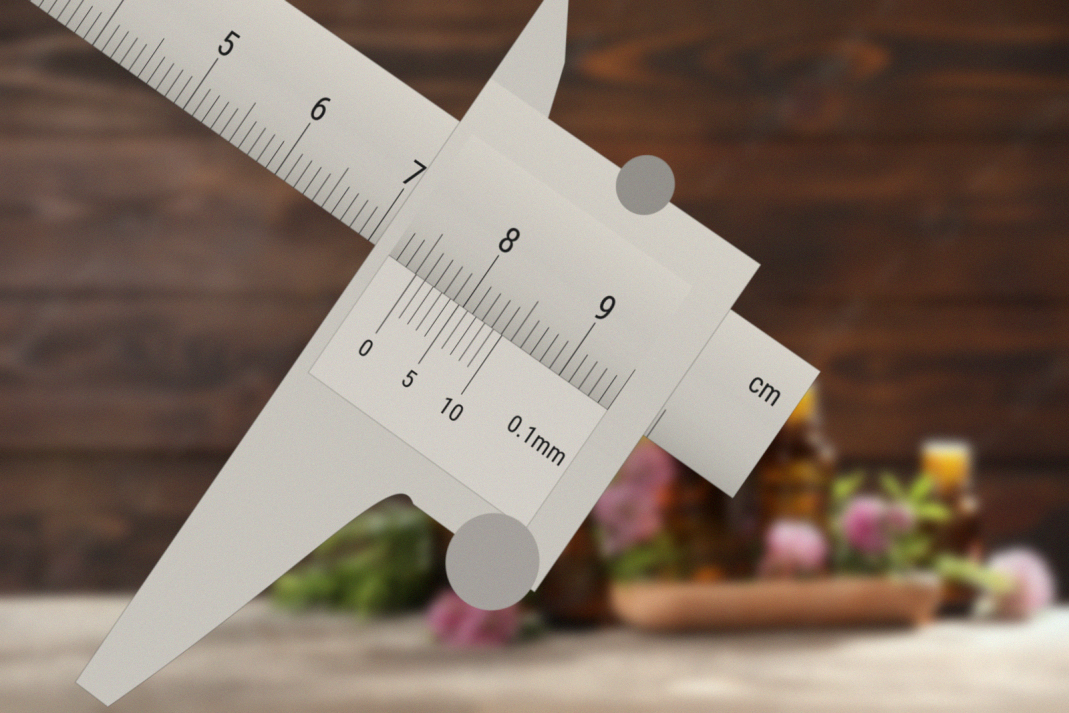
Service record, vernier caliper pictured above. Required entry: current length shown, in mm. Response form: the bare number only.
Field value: 75.1
